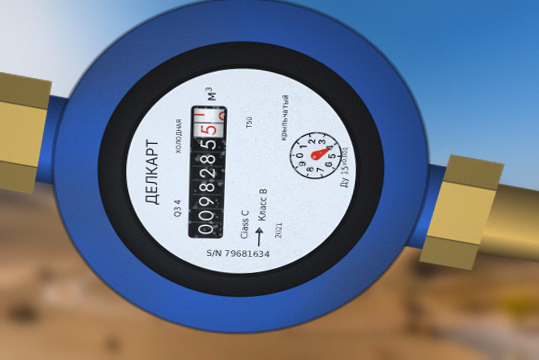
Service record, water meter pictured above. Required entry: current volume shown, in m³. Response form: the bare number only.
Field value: 98285.514
